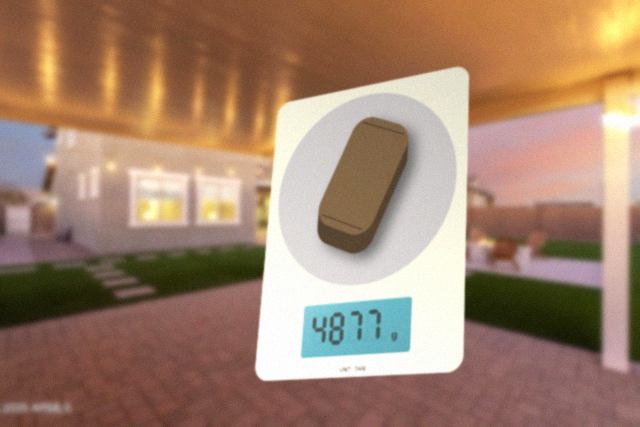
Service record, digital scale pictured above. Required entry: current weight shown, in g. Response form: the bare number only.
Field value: 4877
